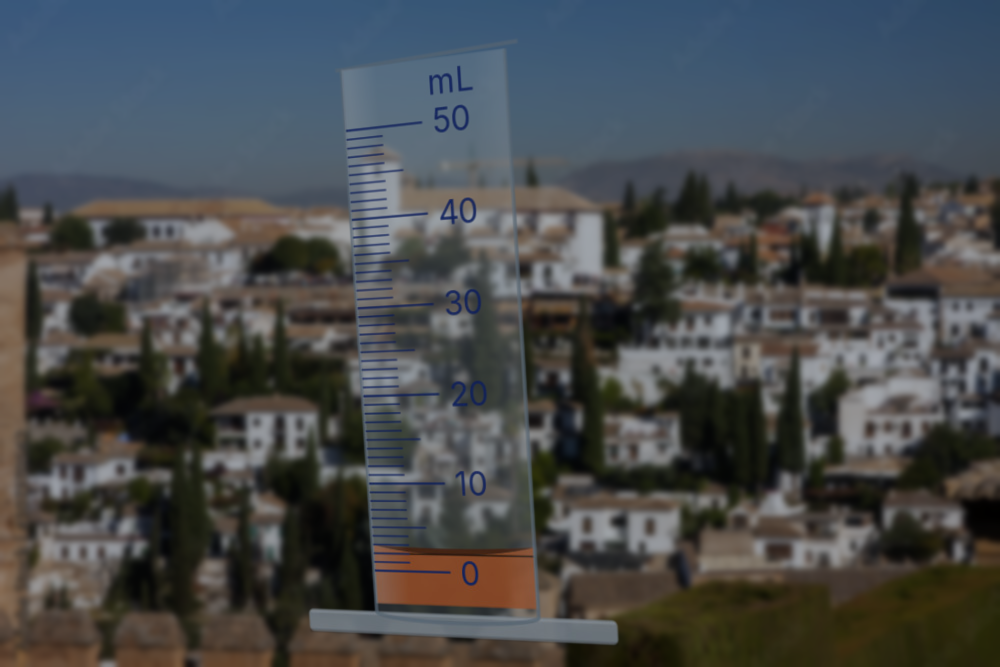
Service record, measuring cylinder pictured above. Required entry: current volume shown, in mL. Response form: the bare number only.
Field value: 2
